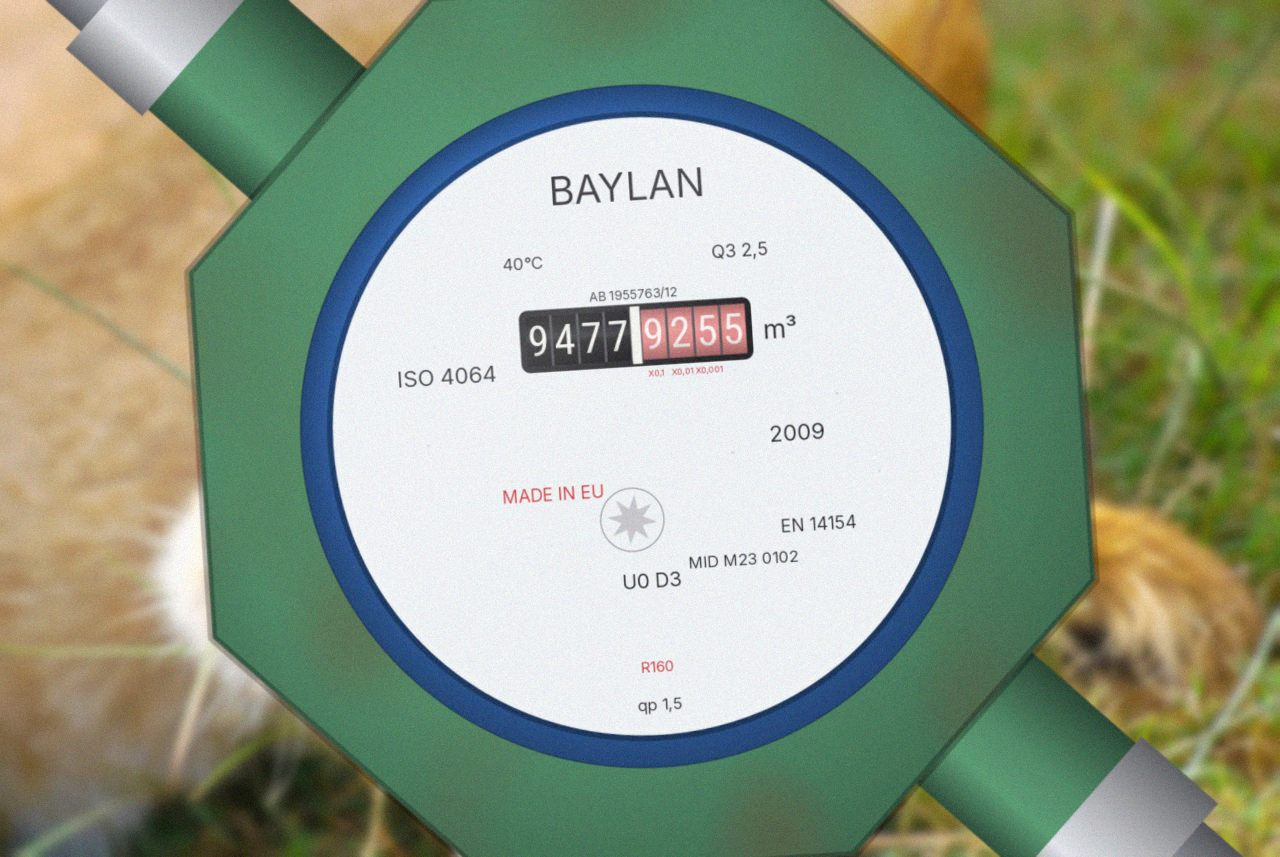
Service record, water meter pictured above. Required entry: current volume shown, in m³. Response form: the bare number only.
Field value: 9477.9255
